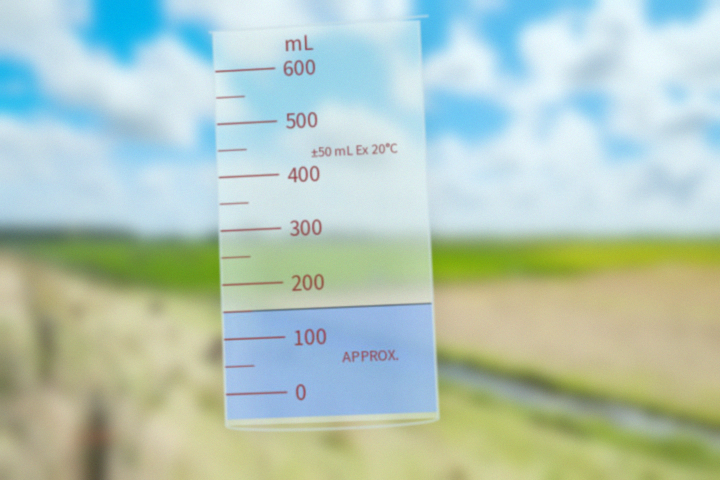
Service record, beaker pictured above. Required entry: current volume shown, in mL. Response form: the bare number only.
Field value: 150
